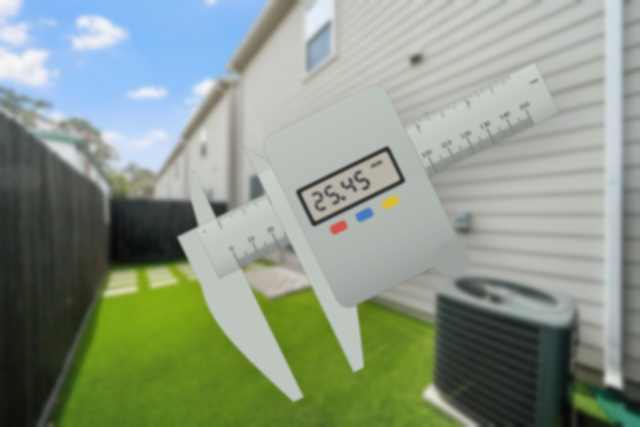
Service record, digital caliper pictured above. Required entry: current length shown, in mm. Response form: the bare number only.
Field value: 25.45
